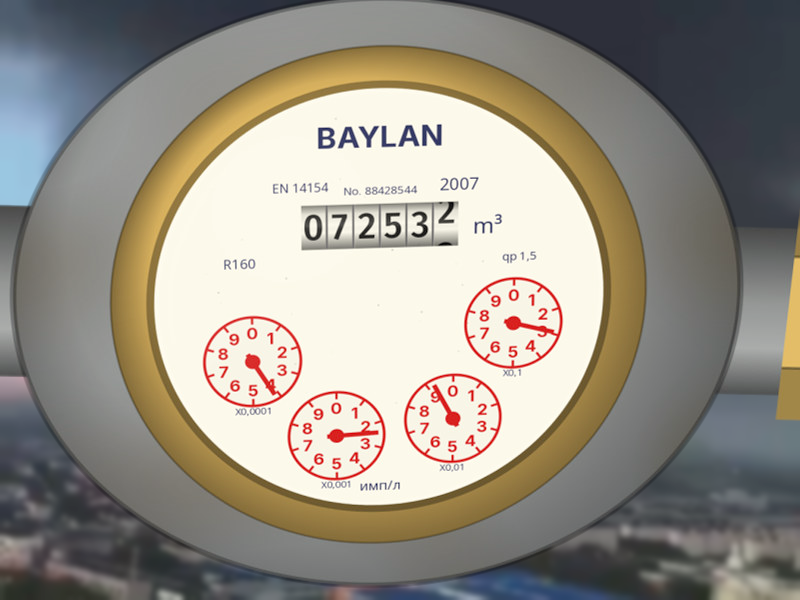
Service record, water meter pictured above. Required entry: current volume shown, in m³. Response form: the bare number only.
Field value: 72532.2924
